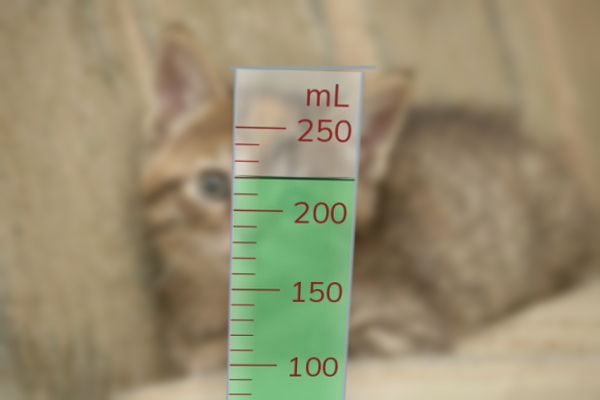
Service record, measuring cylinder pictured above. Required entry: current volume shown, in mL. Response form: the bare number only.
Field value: 220
